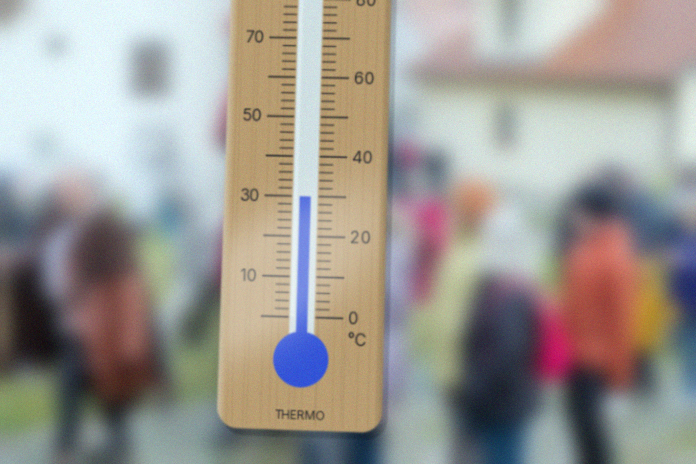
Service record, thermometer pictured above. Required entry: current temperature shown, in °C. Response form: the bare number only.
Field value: 30
